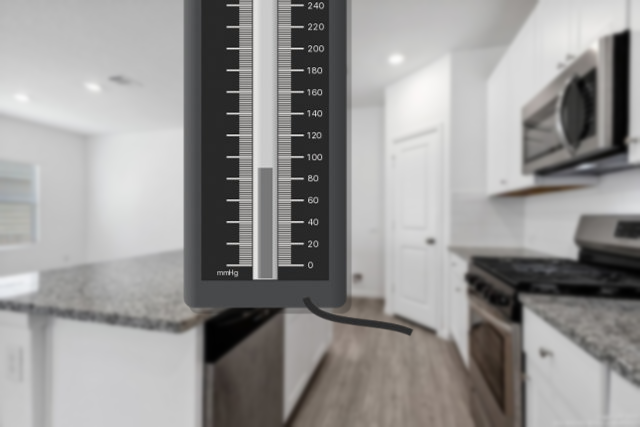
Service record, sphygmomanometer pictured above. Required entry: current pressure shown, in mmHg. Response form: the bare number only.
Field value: 90
